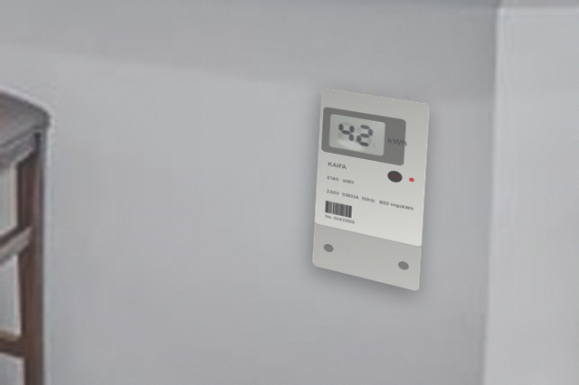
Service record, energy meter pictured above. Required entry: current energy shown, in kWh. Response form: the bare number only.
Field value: 42
